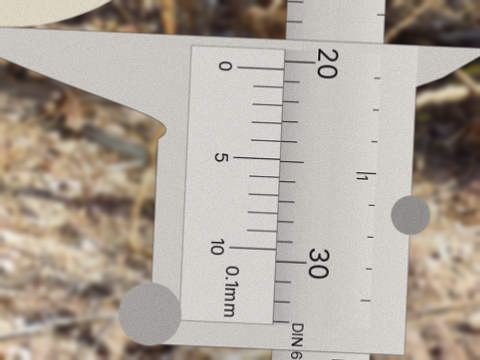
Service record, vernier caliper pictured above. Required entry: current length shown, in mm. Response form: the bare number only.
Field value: 20.4
